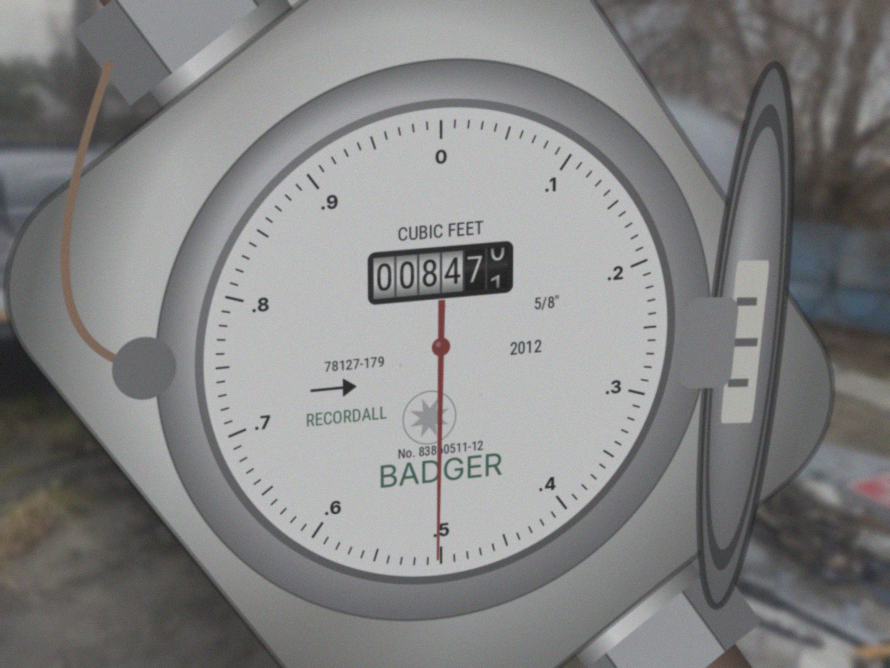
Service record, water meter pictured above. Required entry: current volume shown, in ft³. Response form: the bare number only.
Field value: 8470.50
